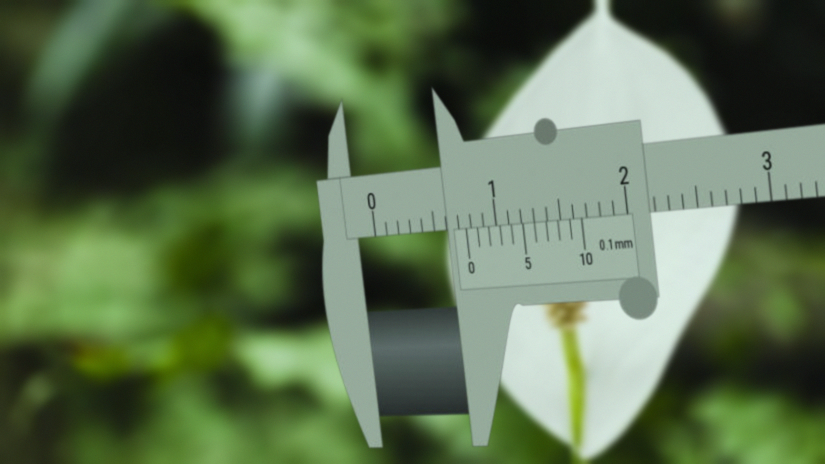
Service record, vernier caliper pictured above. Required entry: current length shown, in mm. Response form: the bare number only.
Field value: 7.6
